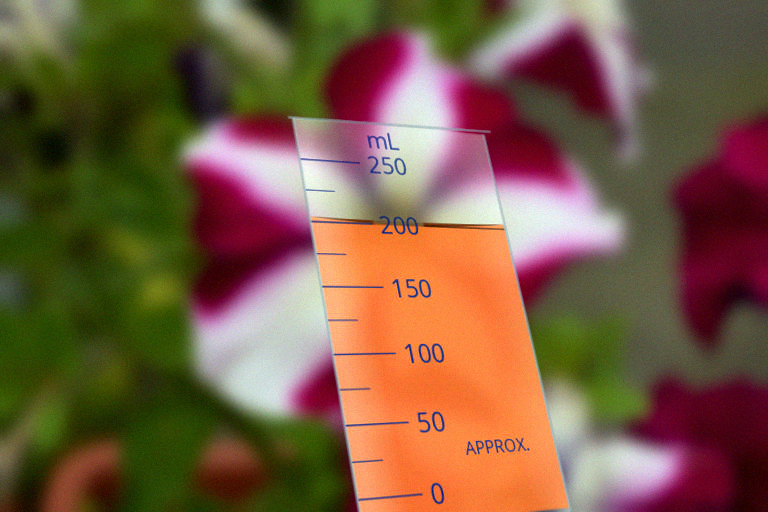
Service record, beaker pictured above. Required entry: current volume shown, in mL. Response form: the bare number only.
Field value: 200
